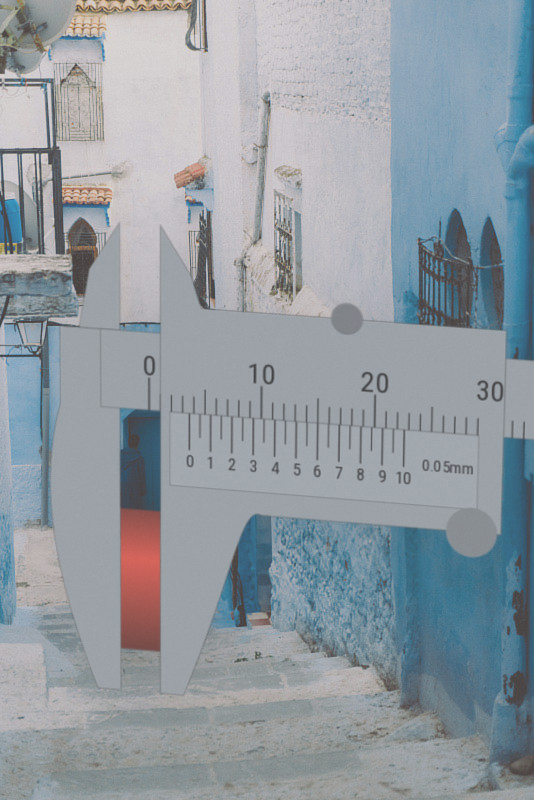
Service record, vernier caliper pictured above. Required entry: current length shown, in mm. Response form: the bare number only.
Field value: 3.6
